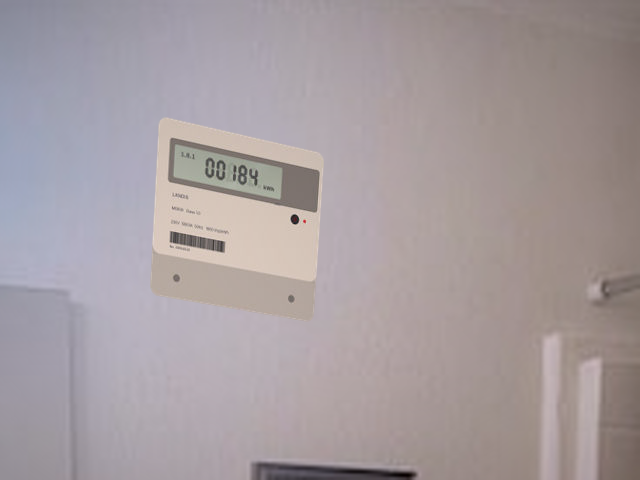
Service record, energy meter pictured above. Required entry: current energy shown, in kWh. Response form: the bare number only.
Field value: 184
